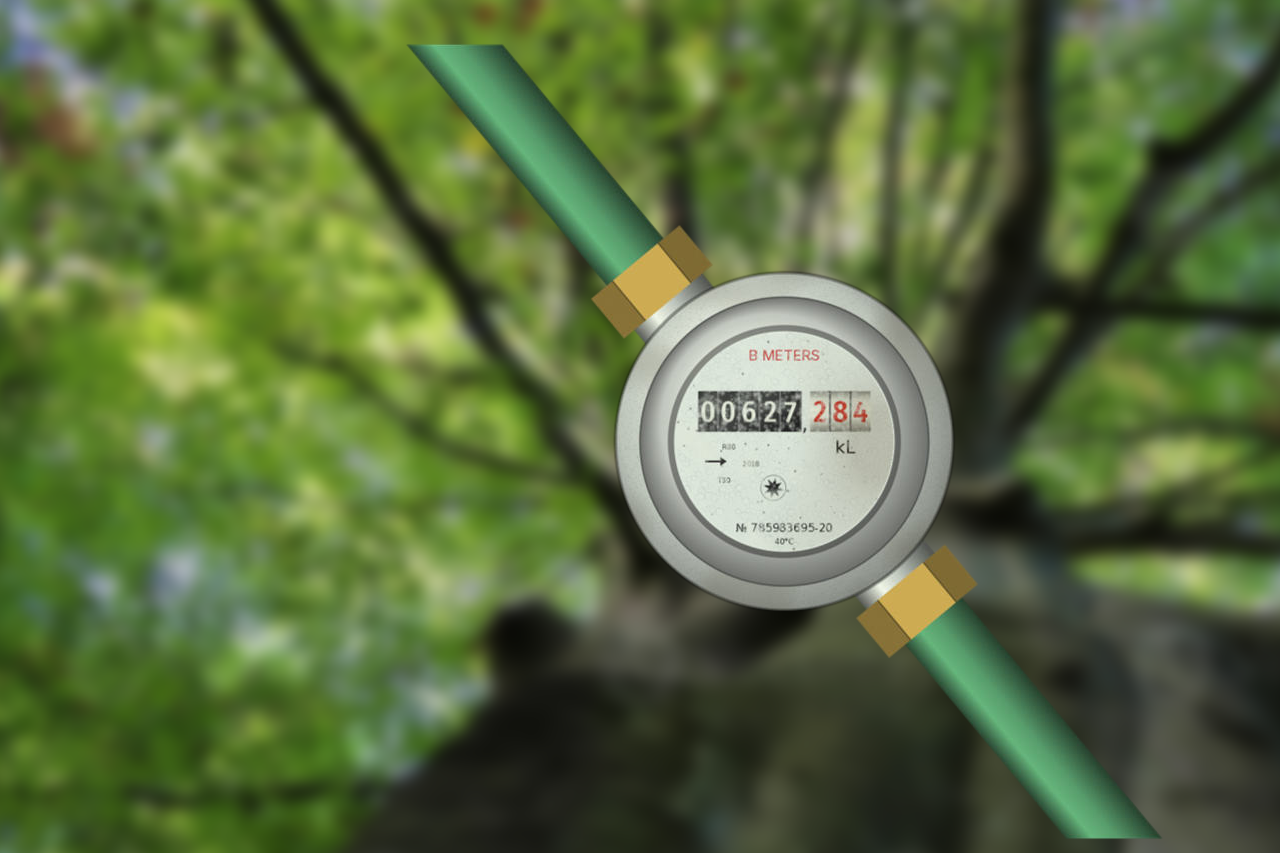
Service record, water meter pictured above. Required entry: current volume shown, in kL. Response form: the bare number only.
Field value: 627.284
